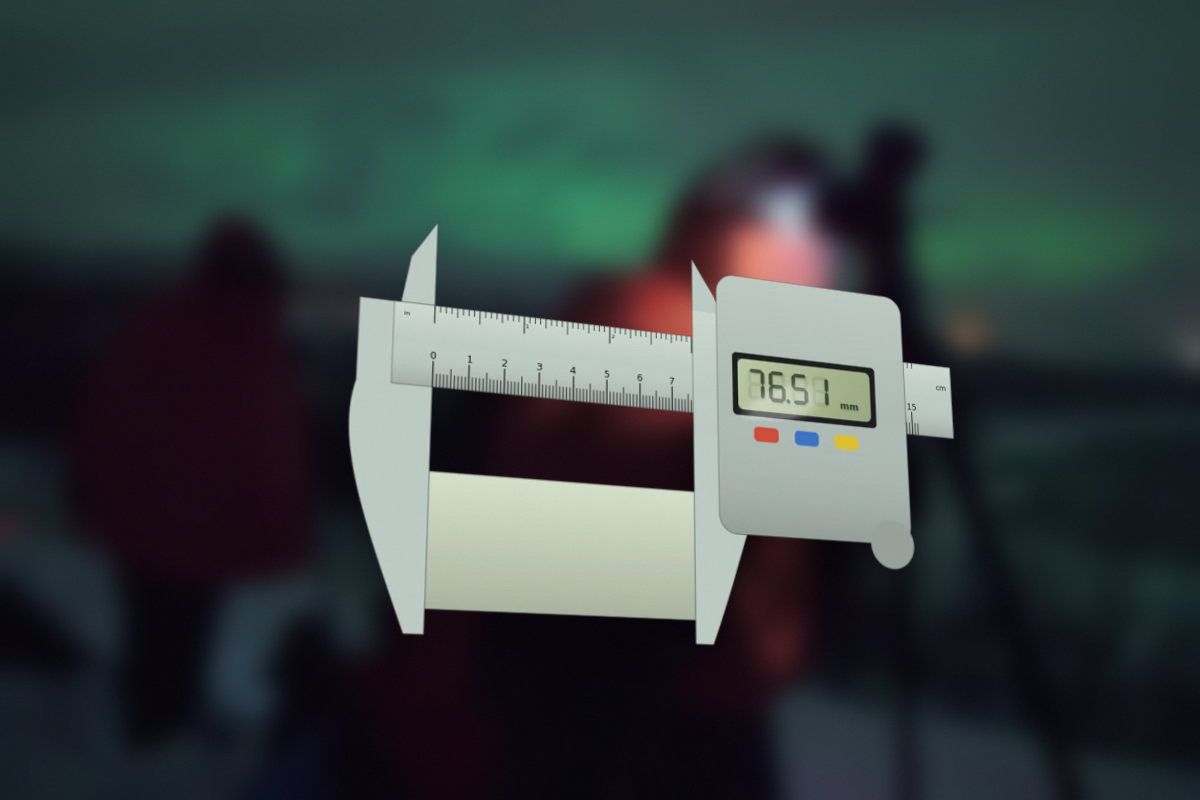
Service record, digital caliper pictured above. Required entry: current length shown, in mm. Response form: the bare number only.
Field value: 76.51
